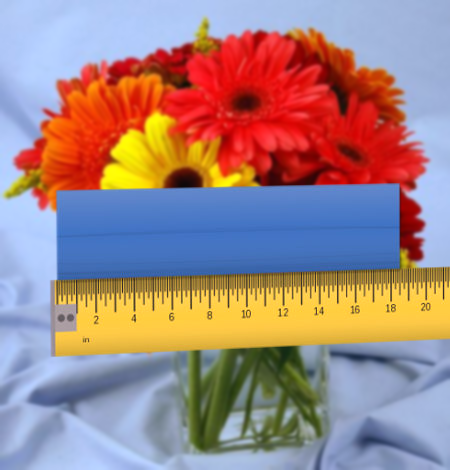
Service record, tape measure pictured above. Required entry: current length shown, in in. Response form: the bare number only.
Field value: 18.5
